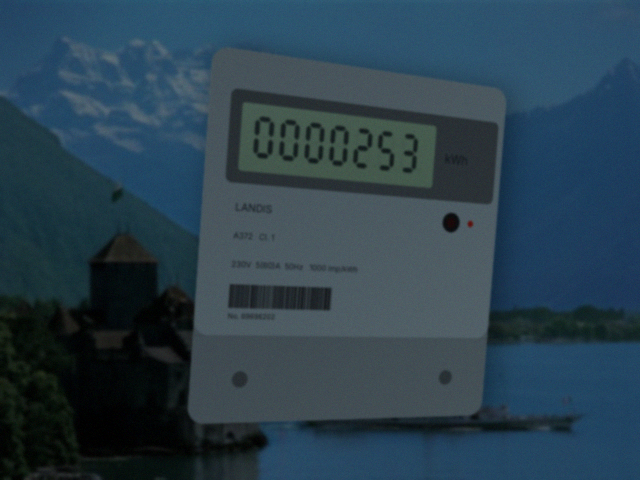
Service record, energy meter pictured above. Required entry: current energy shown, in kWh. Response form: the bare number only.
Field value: 253
